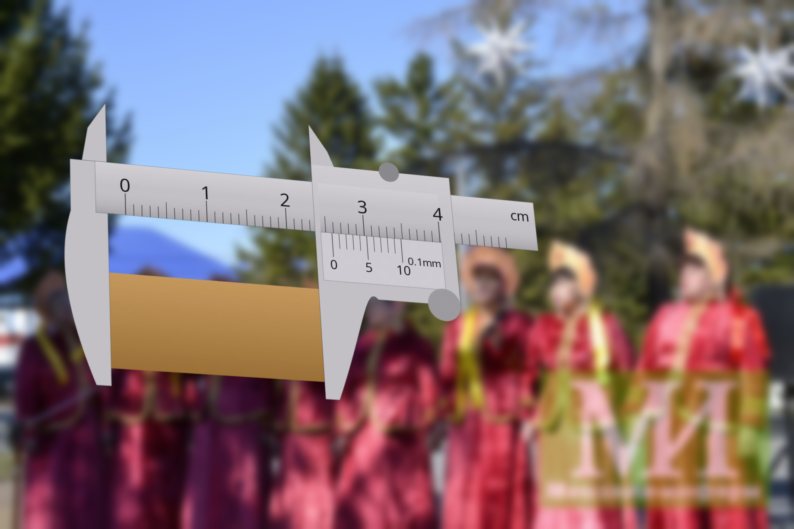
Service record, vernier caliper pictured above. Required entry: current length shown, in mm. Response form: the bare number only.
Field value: 25.8
